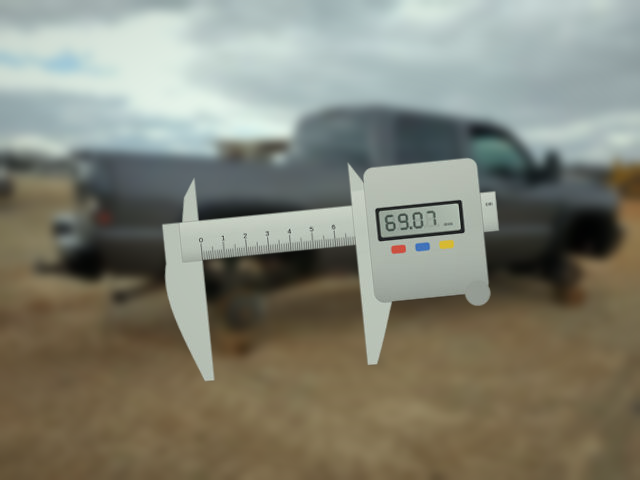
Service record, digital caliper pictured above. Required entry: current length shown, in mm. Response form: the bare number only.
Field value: 69.07
